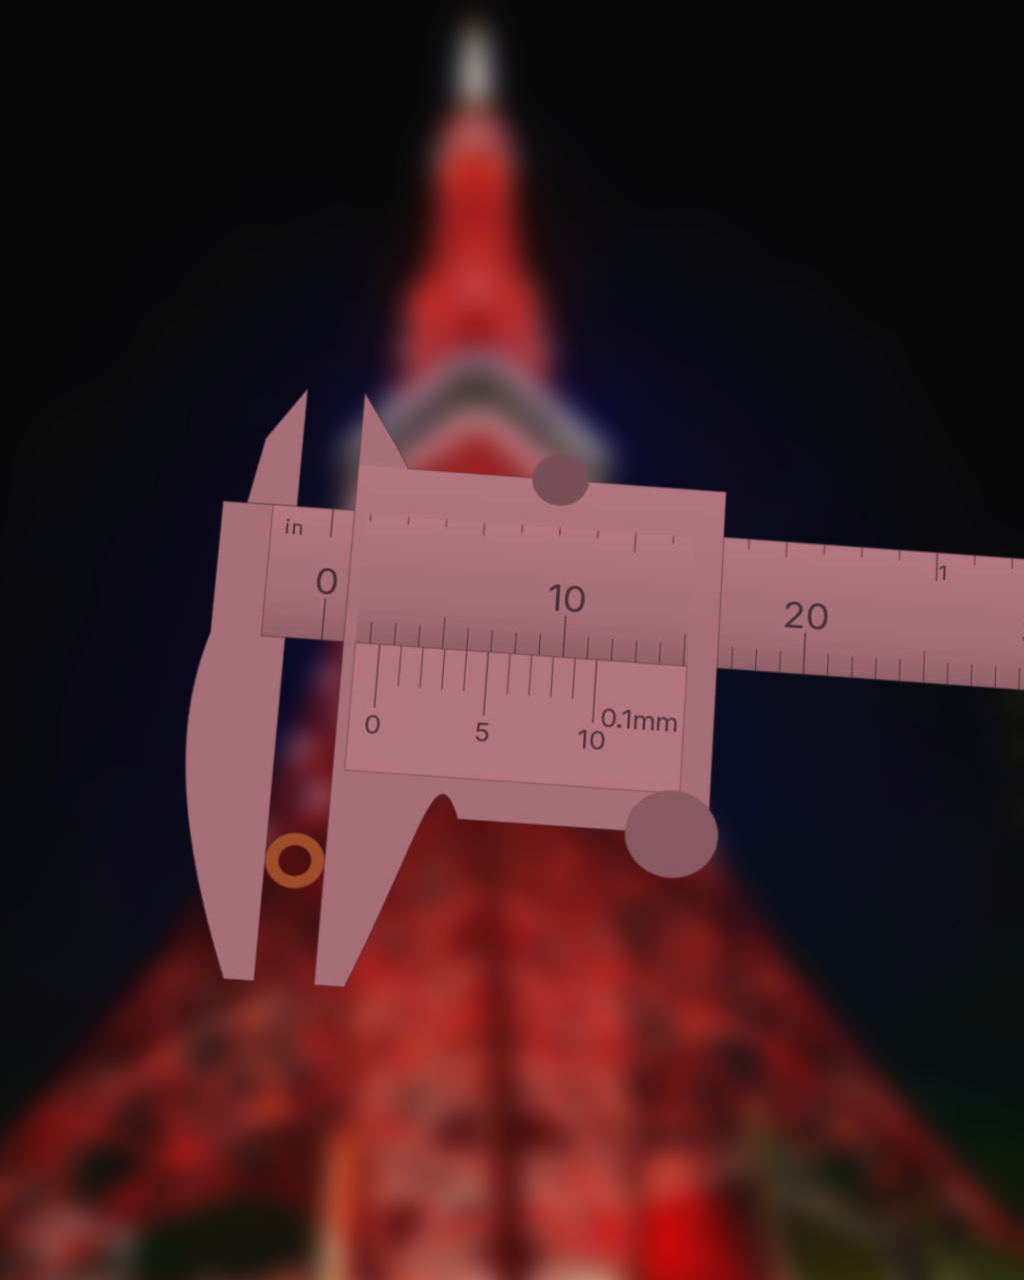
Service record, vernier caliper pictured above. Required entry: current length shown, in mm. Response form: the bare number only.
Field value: 2.4
